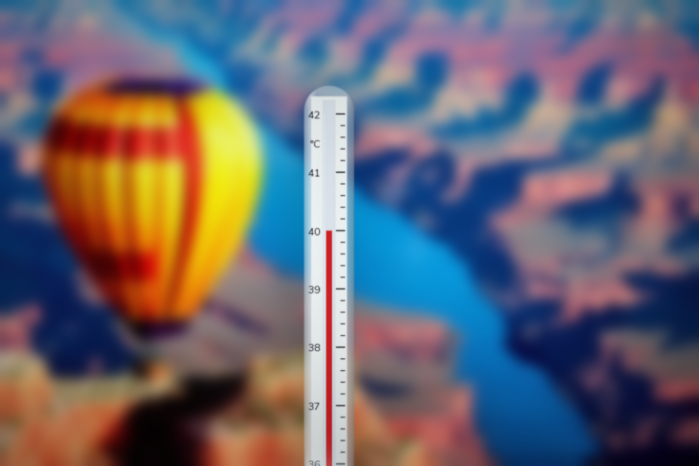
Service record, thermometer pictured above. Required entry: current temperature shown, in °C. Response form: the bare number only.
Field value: 40
